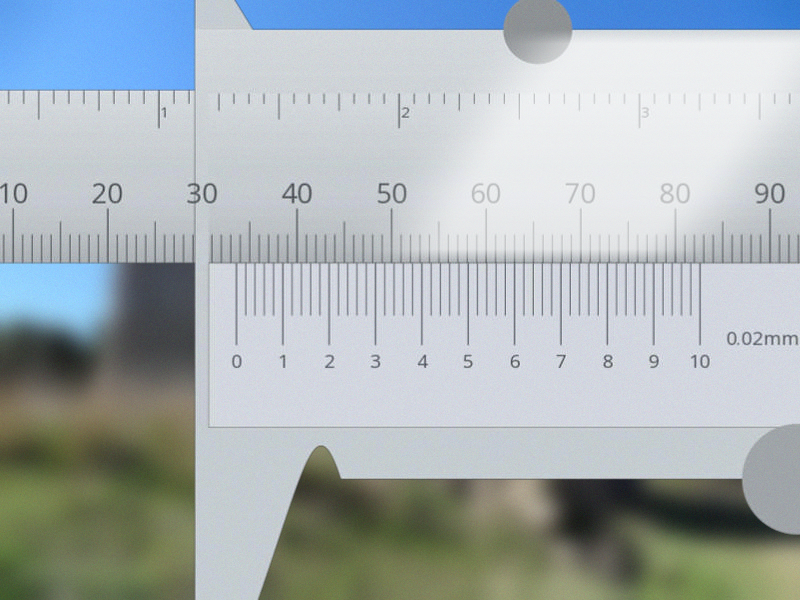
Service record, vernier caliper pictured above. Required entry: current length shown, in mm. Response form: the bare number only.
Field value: 33.6
